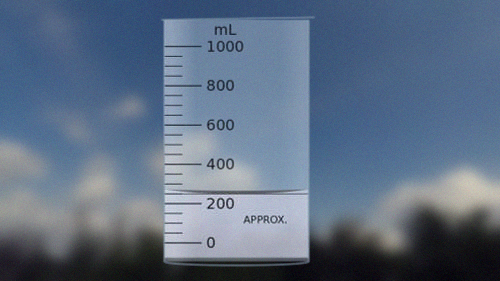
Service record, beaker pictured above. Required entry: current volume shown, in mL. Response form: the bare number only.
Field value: 250
